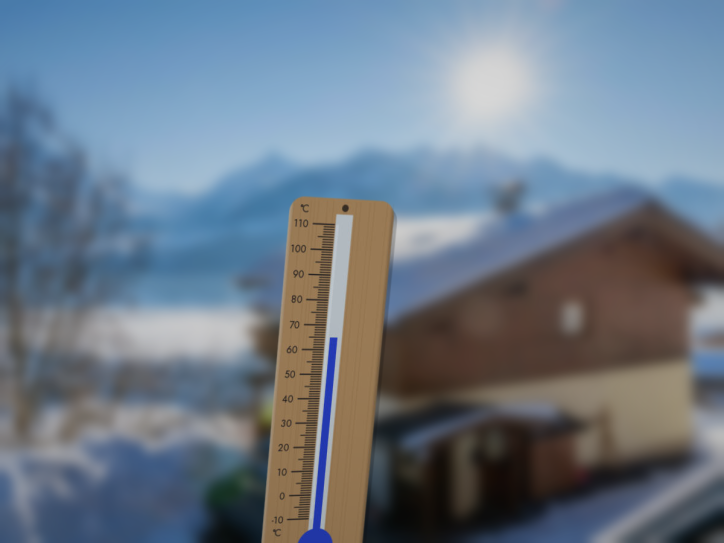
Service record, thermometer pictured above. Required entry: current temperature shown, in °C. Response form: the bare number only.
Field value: 65
